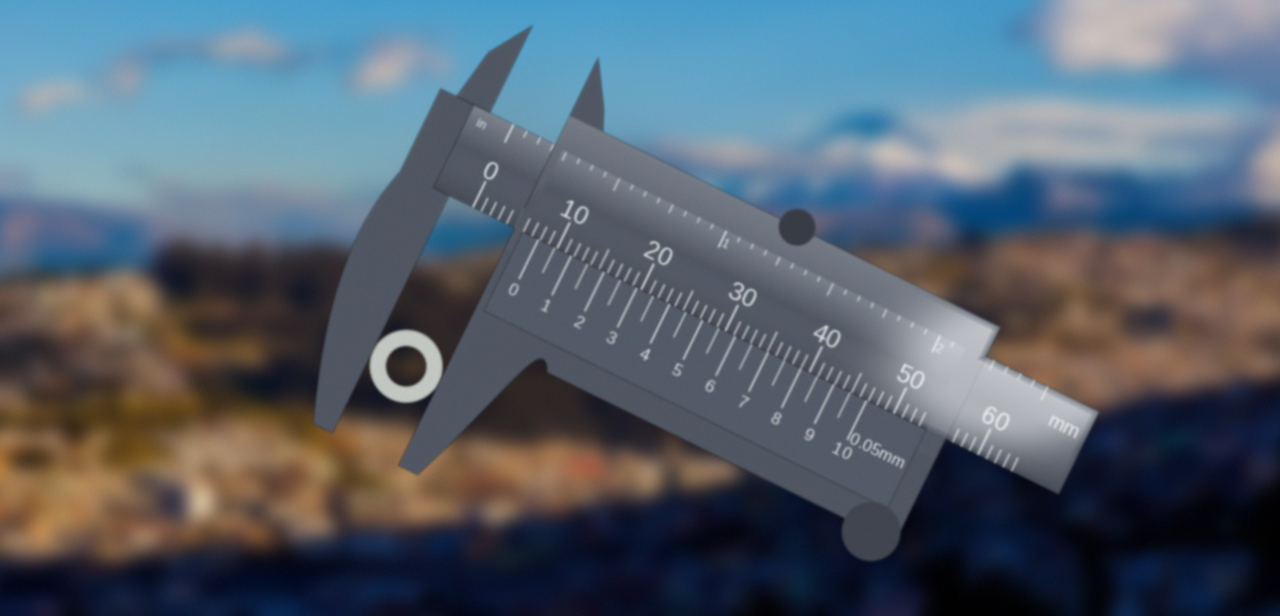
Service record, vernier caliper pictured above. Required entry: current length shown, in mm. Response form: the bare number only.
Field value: 7.8
